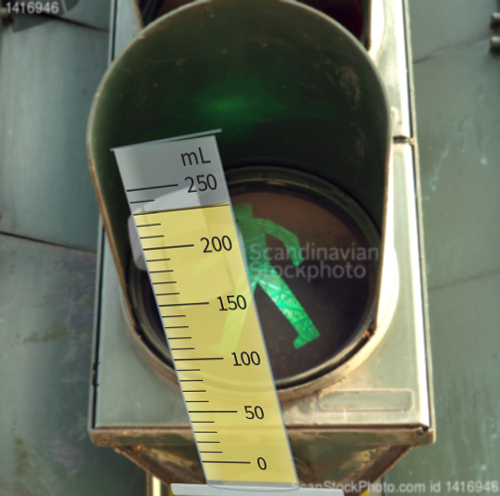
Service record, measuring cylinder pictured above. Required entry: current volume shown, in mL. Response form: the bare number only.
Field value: 230
